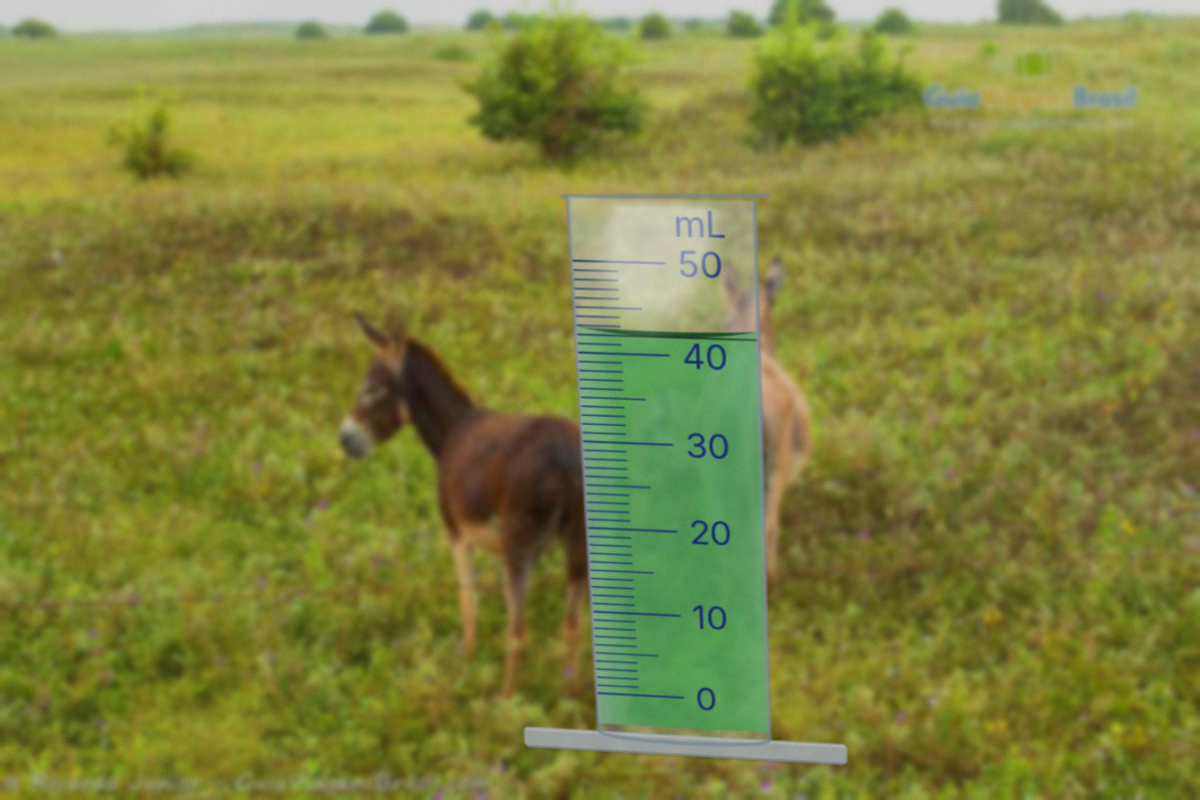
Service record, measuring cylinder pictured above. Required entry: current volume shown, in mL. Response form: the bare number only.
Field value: 42
